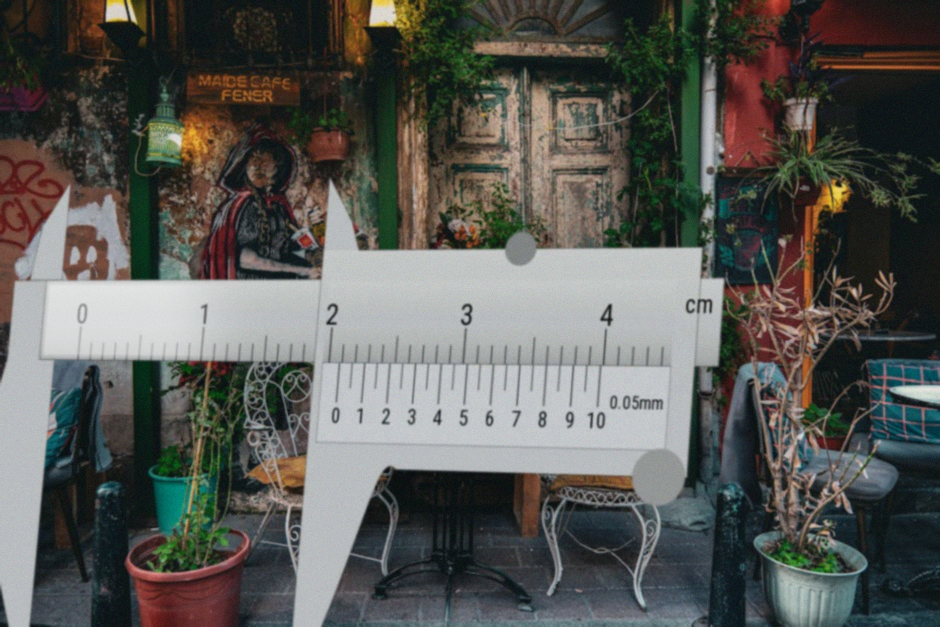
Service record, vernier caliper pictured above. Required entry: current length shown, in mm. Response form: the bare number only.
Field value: 20.8
